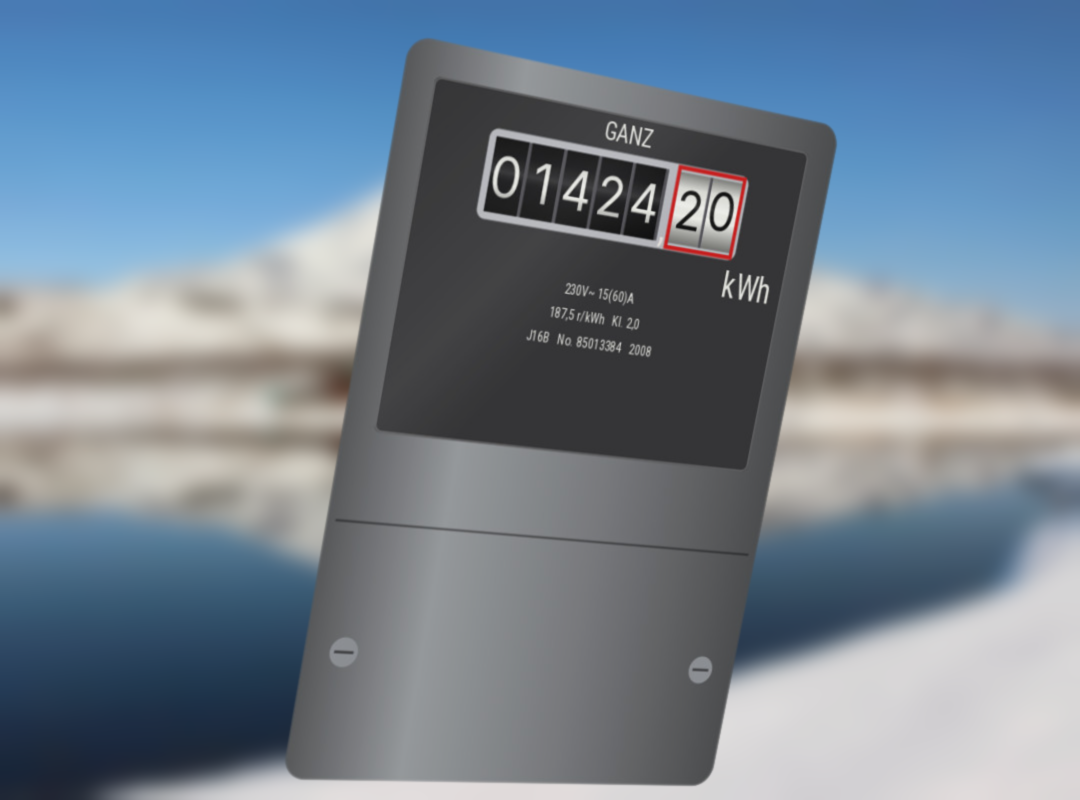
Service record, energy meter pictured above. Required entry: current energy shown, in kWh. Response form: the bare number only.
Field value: 1424.20
